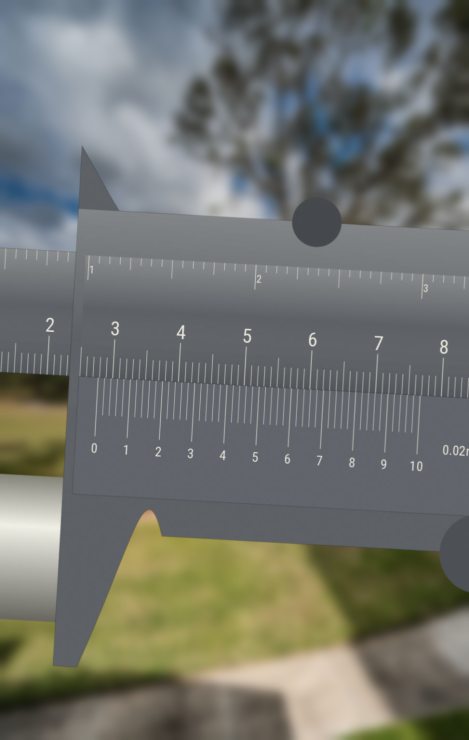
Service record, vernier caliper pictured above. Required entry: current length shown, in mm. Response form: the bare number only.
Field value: 27.8
